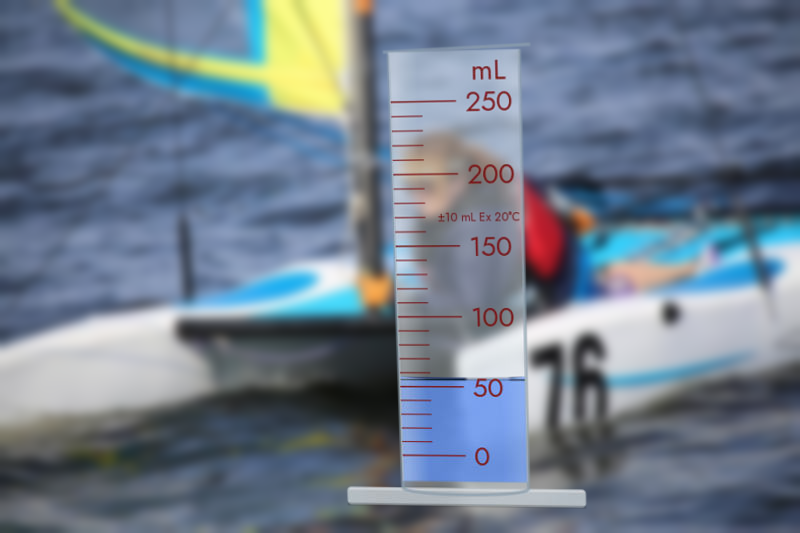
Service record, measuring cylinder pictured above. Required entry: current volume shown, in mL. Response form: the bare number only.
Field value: 55
